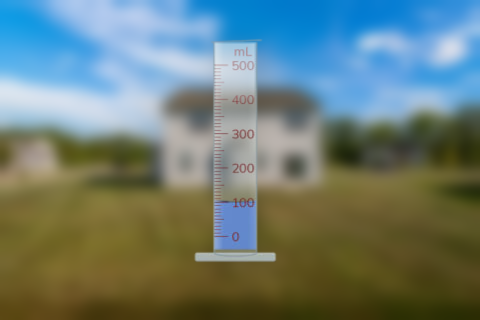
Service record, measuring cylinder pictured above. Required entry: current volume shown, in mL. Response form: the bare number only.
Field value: 100
